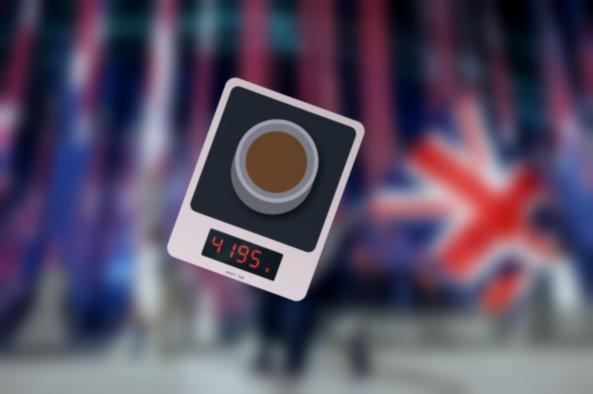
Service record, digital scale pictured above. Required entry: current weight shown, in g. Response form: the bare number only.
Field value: 4195
